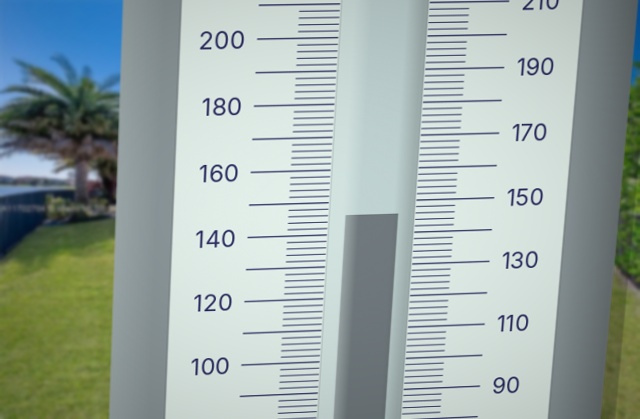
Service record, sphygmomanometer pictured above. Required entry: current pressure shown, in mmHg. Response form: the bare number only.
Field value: 146
